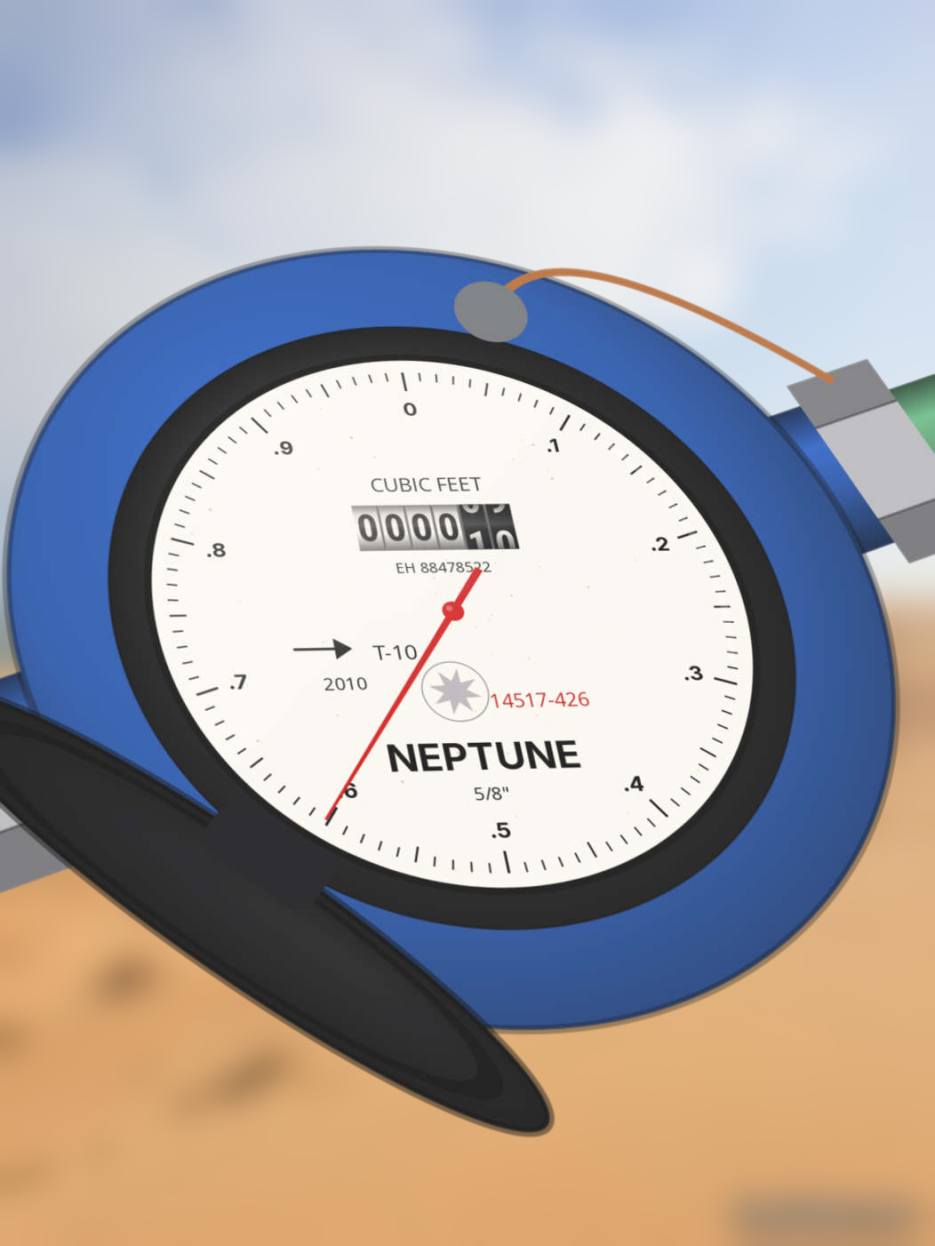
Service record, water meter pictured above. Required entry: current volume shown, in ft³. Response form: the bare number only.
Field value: 9.60
